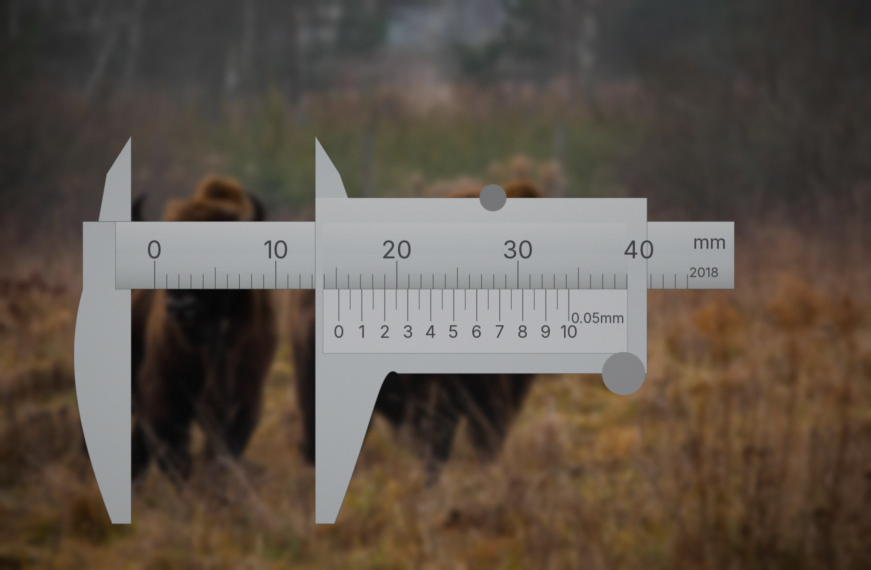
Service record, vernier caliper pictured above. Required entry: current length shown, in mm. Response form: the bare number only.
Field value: 15.2
